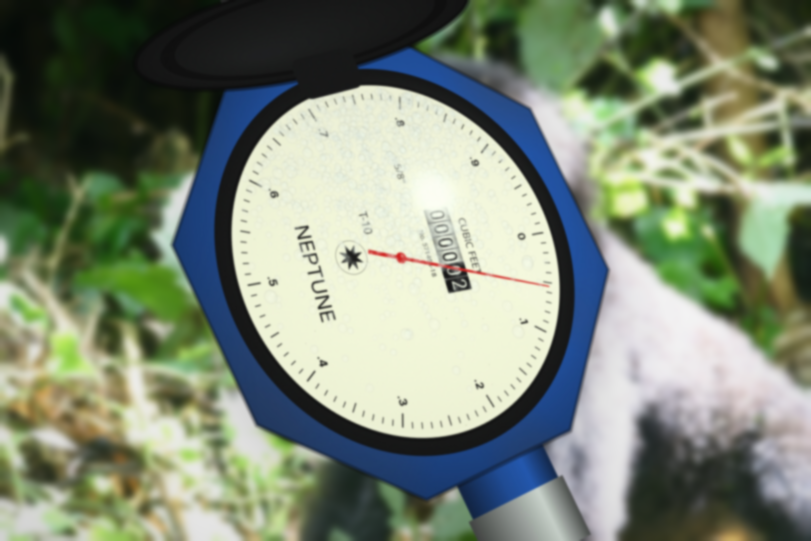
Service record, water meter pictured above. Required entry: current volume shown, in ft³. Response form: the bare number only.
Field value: 2.05
